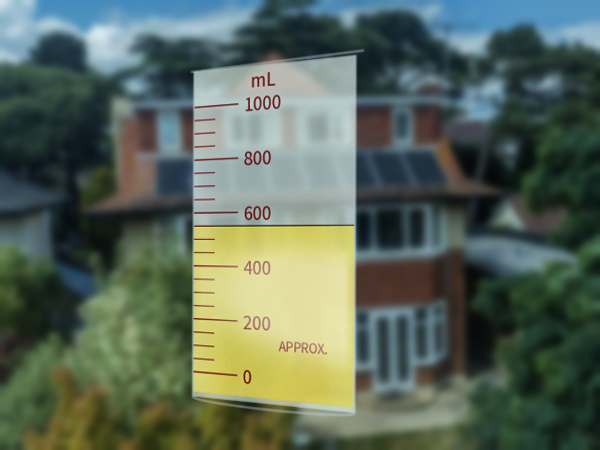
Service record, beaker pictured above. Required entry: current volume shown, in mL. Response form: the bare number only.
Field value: 550
